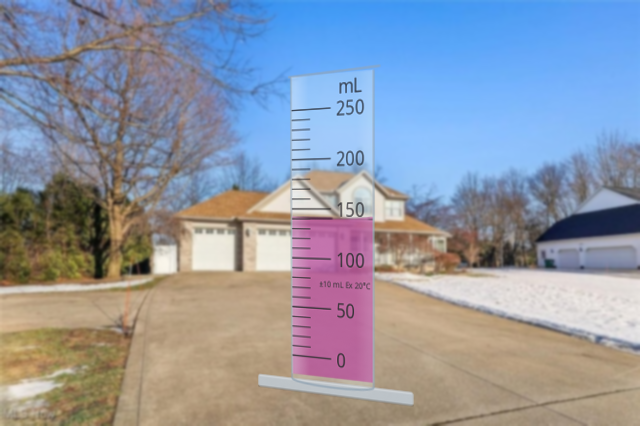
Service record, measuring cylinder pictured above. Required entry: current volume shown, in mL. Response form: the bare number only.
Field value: 140
